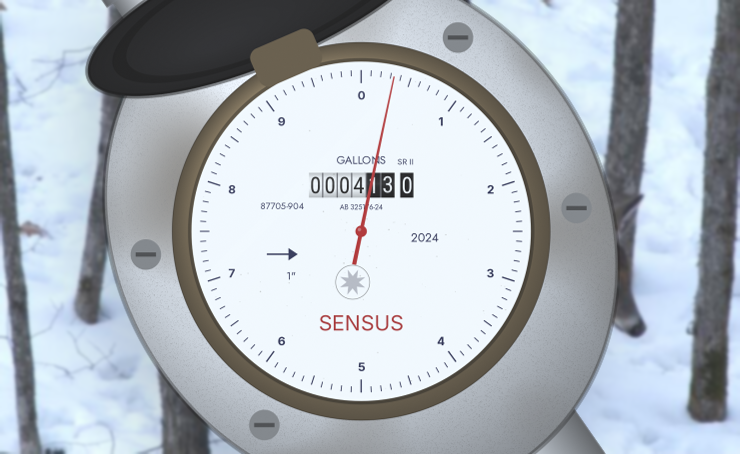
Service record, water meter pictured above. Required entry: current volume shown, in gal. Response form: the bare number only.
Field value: 4130.3
